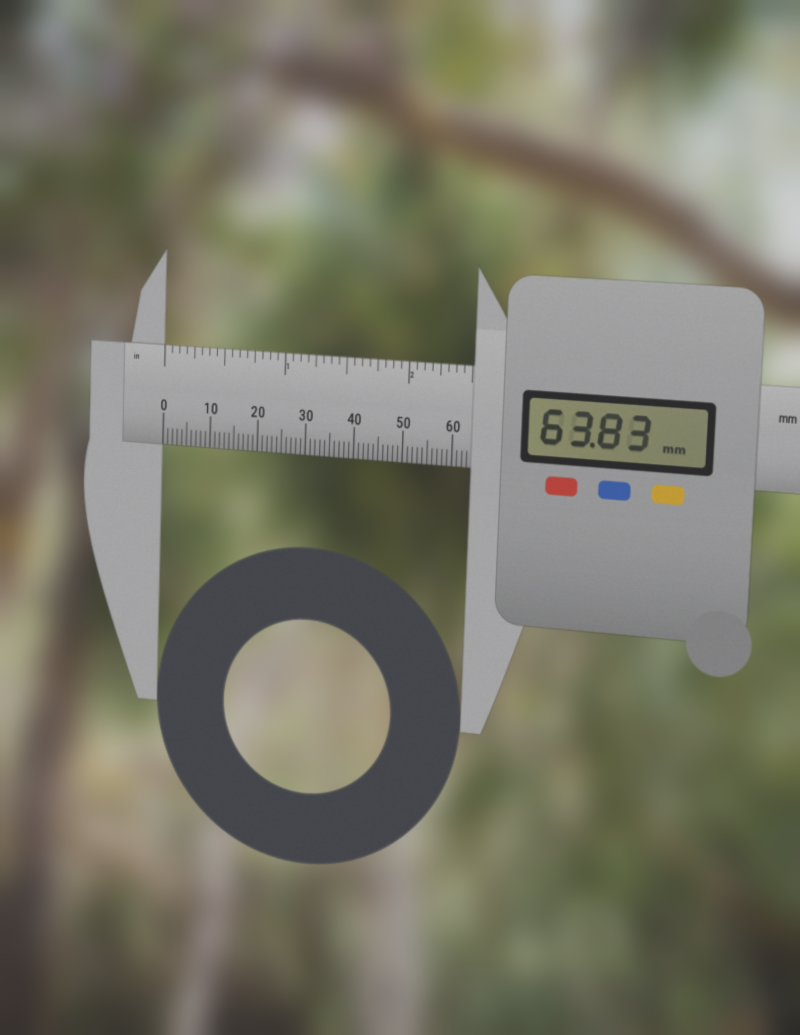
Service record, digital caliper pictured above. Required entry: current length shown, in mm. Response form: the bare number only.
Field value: 63.83
